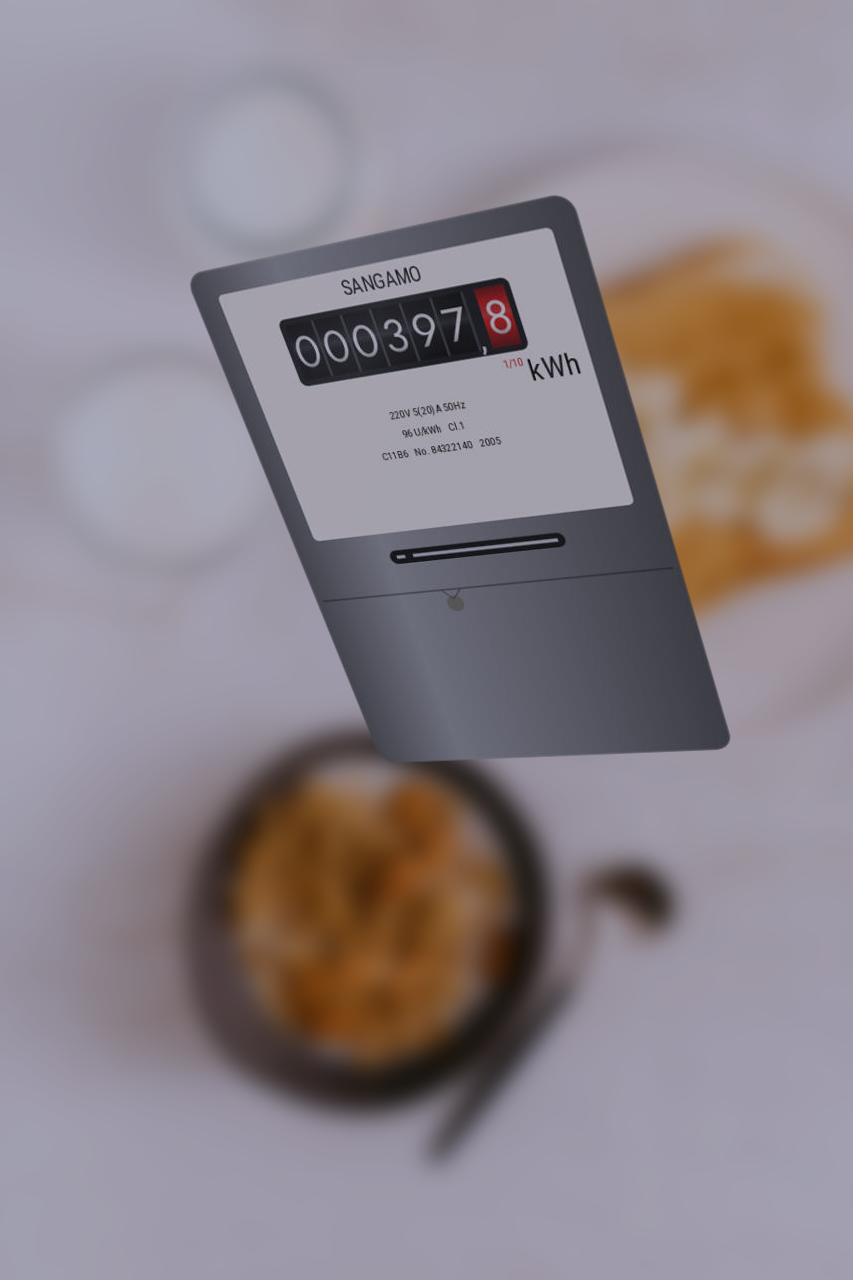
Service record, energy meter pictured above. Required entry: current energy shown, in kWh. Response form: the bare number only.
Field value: 397.8
